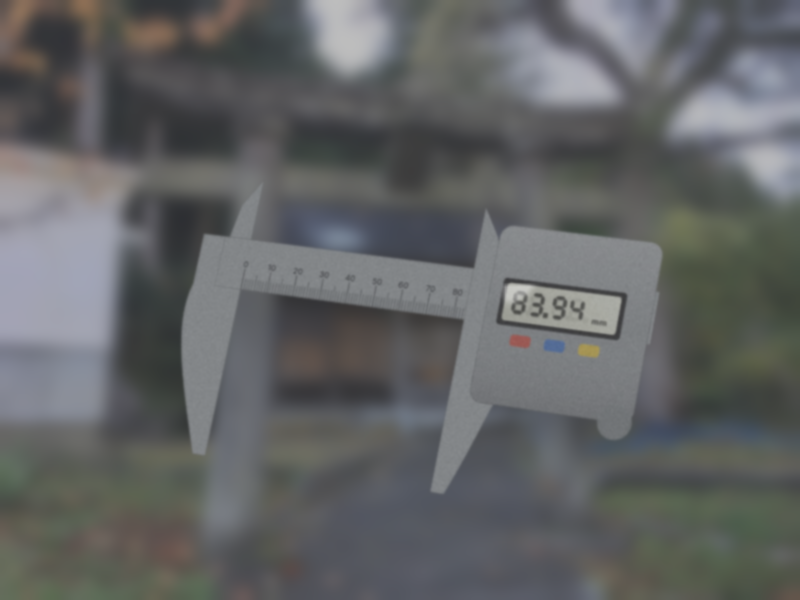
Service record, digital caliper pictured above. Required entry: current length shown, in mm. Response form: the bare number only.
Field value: 83.94
